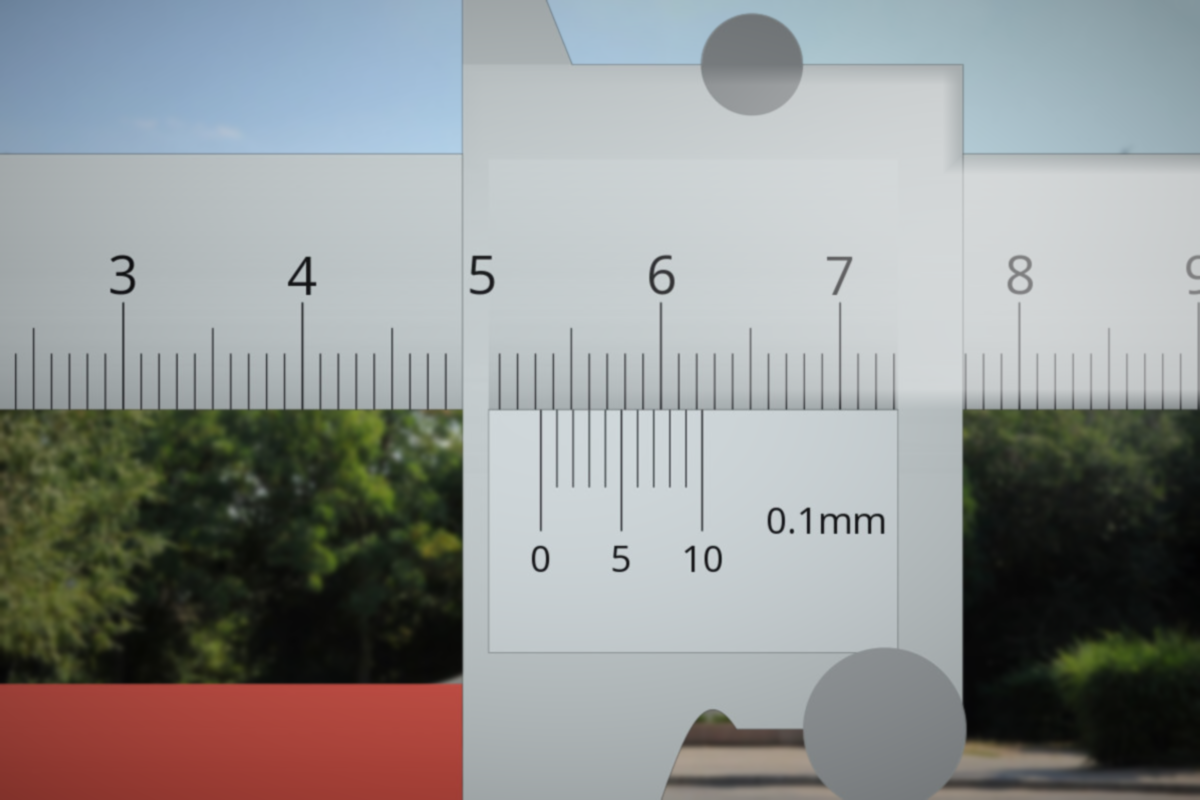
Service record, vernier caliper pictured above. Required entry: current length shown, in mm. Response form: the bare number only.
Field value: 53.3
